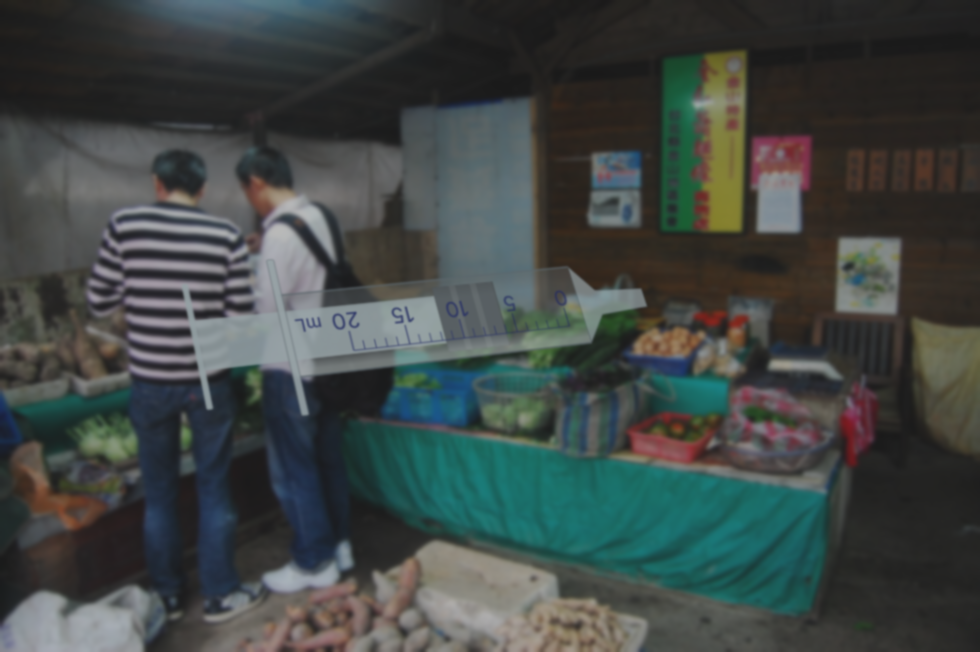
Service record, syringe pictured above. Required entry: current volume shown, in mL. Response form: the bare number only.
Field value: 6
